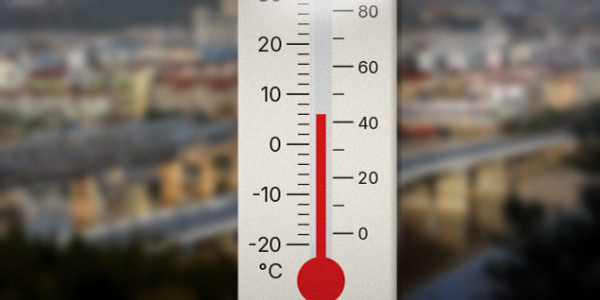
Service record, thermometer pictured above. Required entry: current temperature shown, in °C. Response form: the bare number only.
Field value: 6
